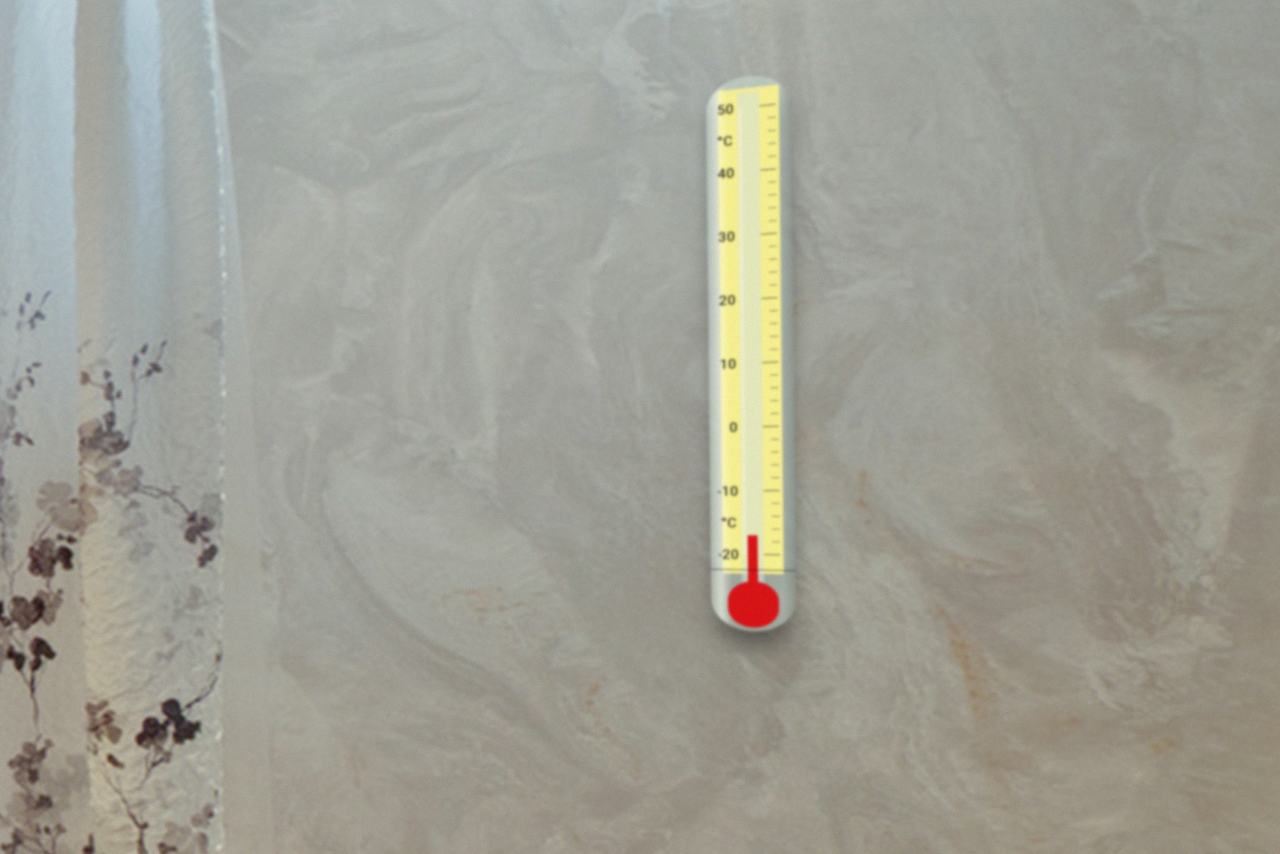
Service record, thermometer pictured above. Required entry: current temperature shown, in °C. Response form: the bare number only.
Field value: -17
